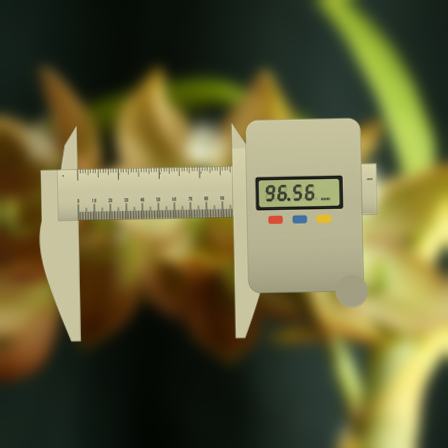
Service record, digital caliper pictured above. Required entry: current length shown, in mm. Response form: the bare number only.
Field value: 96.56
